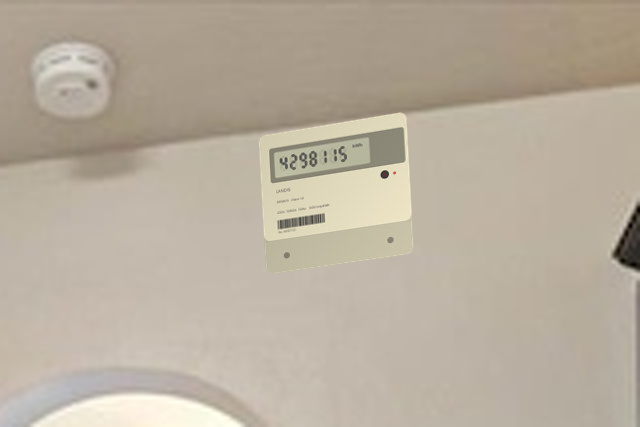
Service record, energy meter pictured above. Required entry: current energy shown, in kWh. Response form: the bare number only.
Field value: 4298115
